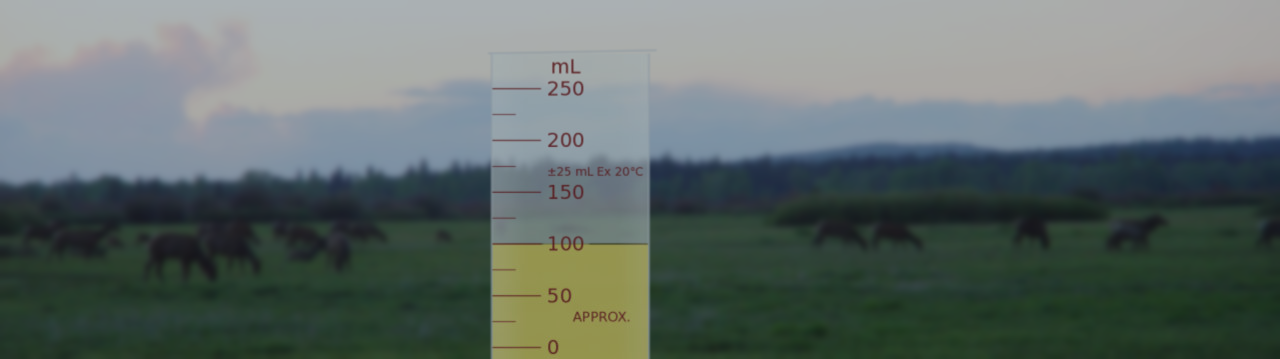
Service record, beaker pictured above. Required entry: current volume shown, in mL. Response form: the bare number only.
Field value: 100
